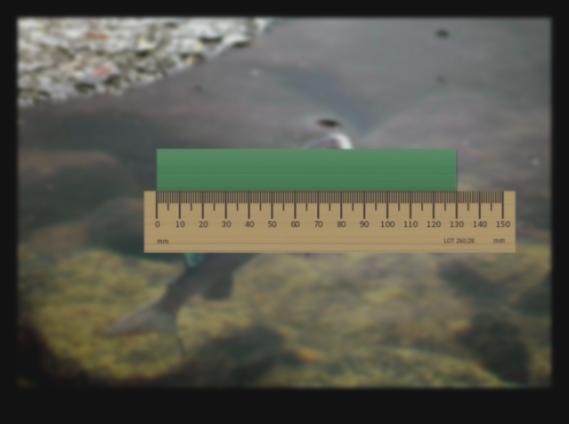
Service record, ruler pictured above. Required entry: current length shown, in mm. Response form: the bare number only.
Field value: 130
